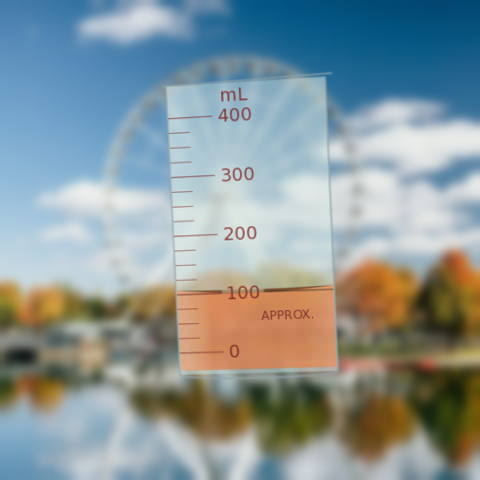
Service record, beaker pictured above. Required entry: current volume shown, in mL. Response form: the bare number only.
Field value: 100
